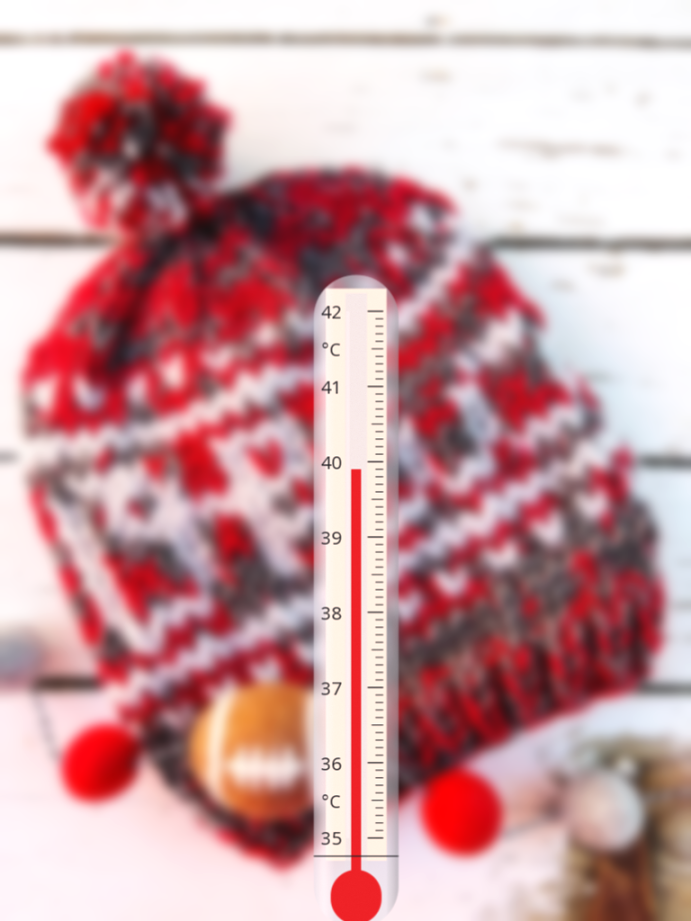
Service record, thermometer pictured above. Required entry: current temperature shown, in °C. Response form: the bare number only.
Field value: 39.9
